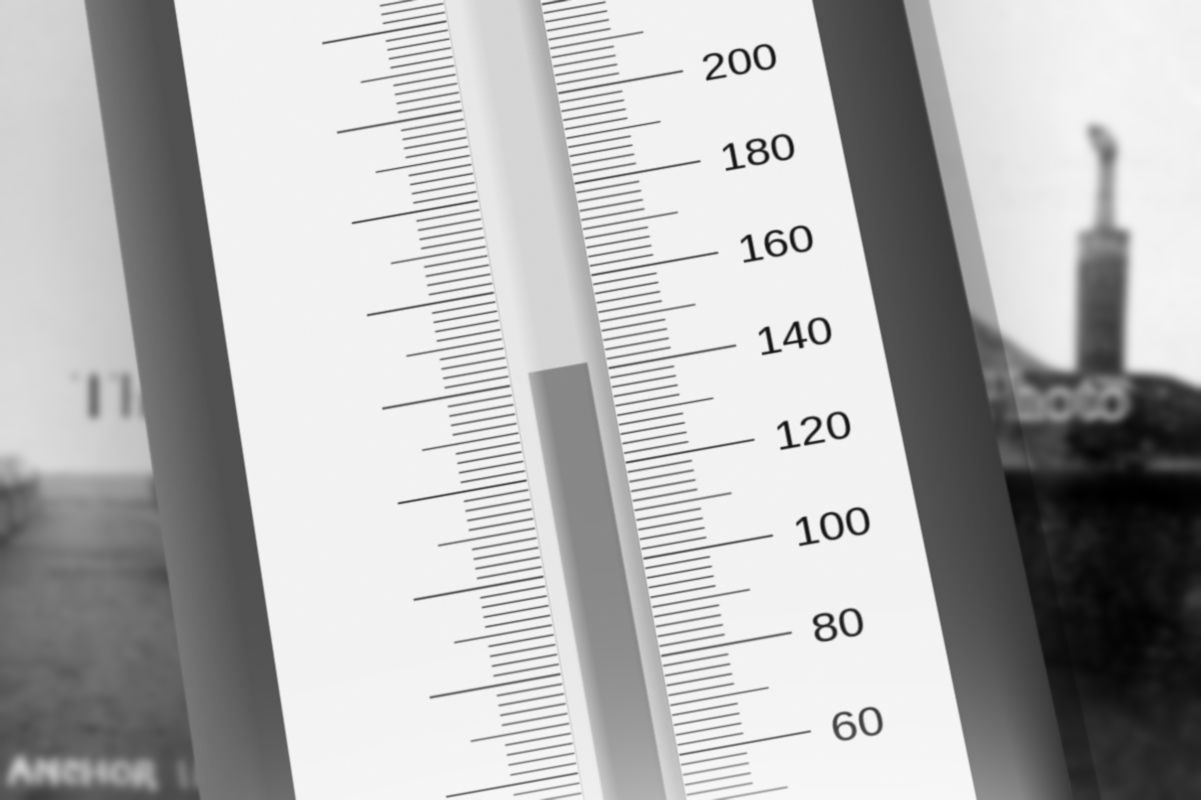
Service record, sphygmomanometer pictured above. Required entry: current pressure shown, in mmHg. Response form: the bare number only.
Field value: 142
